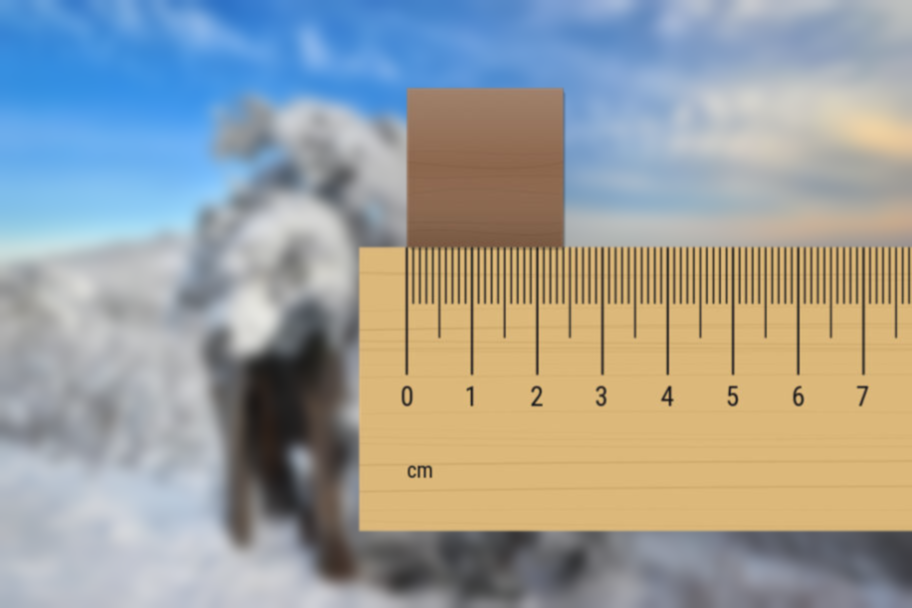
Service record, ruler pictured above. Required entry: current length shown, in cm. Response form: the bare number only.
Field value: 2.4
